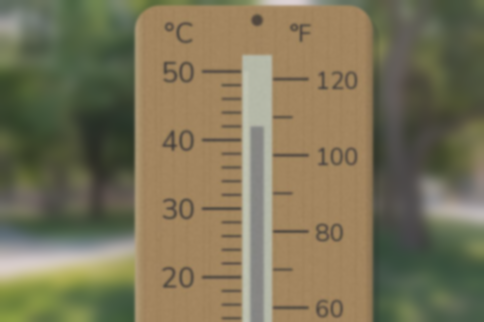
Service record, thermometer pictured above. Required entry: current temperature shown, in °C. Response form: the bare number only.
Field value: 42
